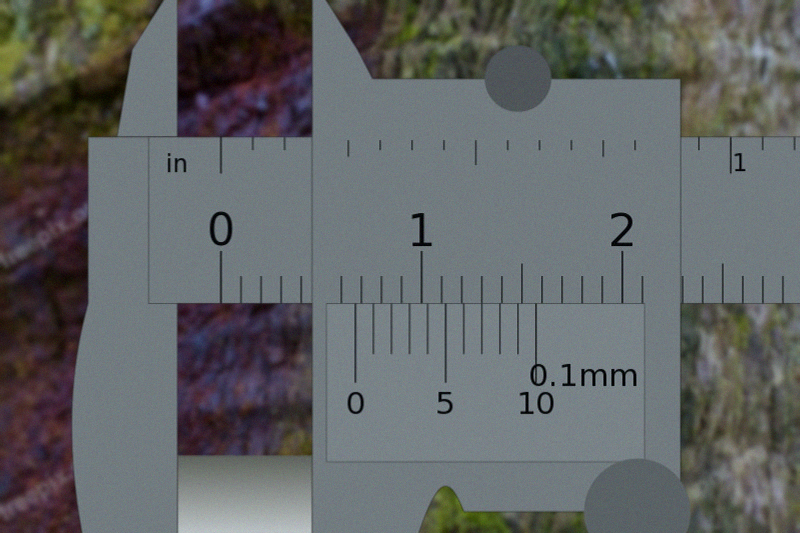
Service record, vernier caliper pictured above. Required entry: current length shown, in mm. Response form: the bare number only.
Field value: 6.7
